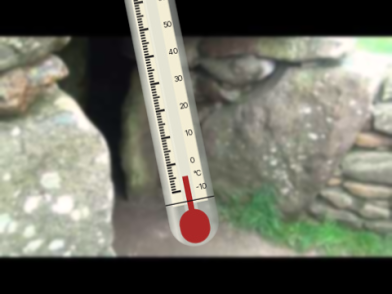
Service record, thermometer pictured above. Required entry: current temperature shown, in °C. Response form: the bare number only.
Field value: -5
